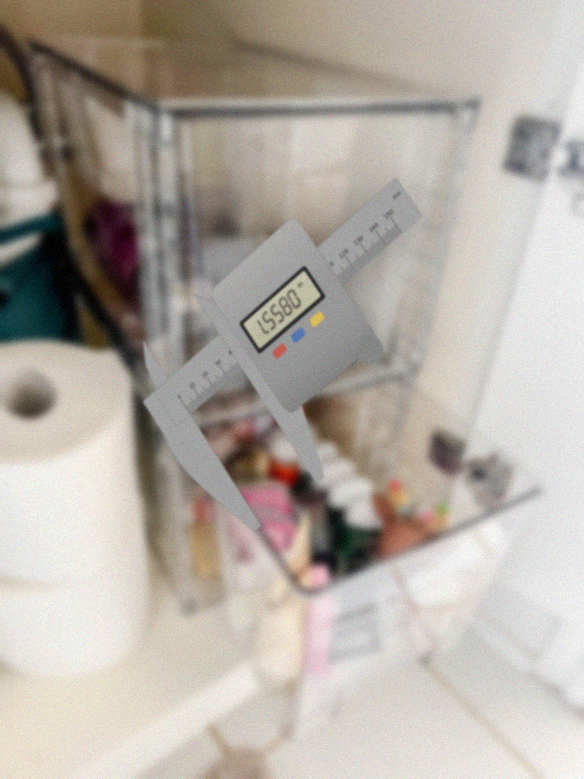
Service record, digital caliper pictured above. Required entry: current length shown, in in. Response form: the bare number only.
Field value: 1.5580
